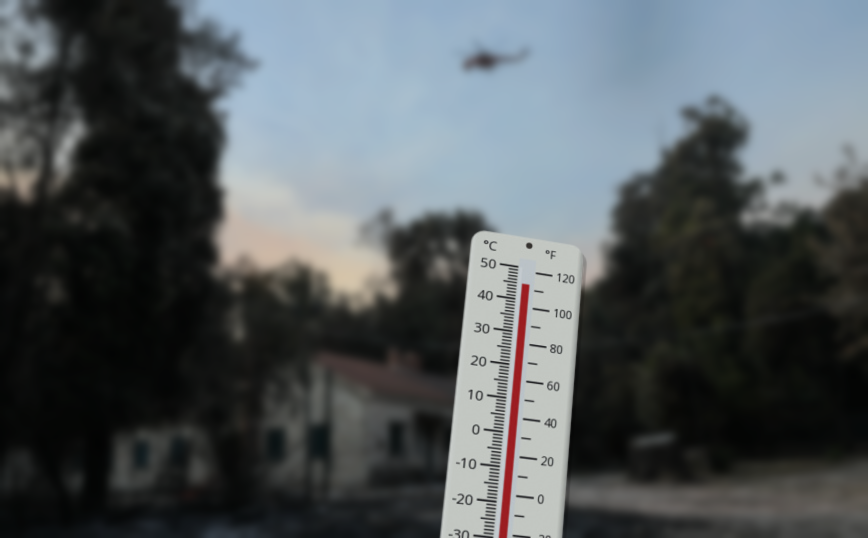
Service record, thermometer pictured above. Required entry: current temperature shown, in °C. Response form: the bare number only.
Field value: 45
